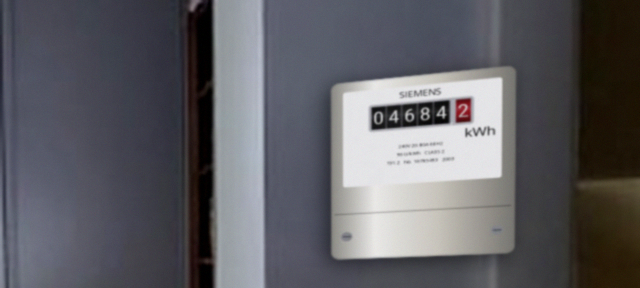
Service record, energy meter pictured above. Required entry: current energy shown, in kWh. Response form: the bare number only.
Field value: 4684.2
